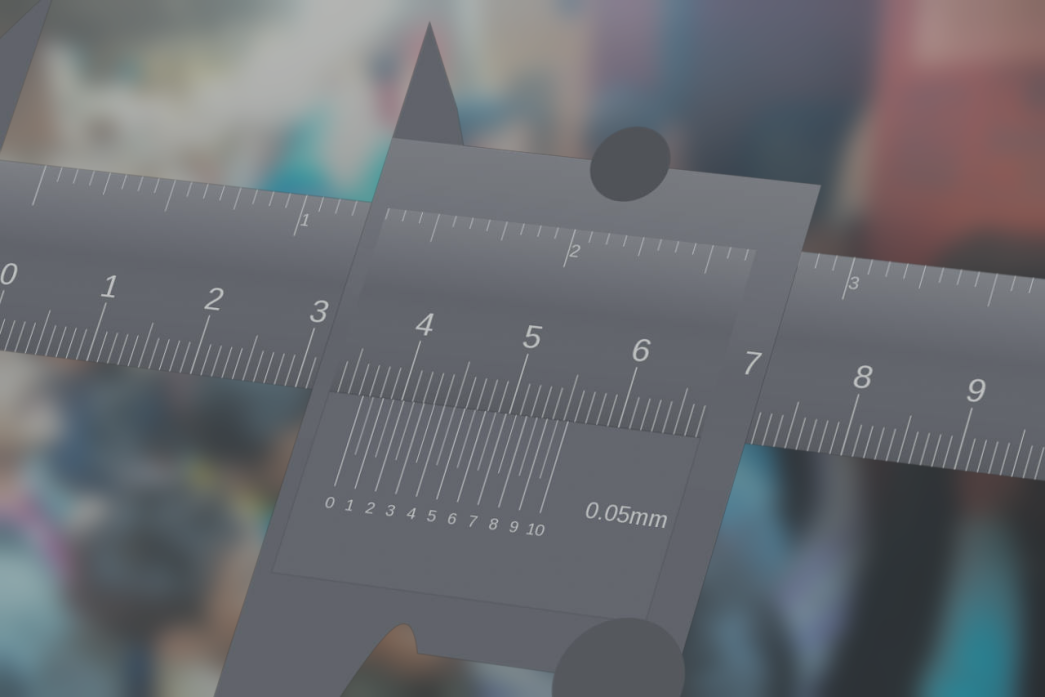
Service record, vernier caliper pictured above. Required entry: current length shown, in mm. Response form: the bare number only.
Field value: 36.4
